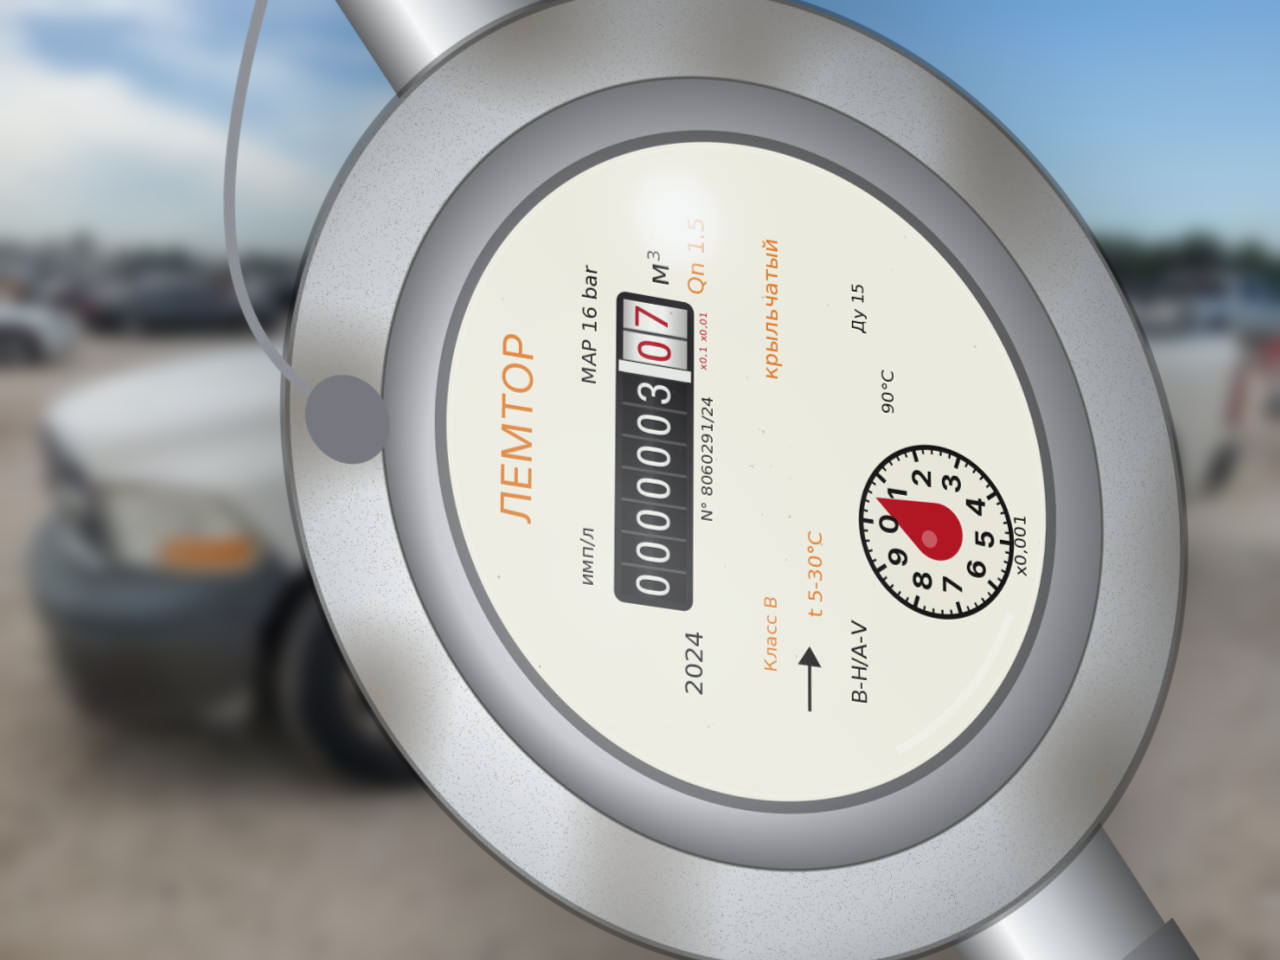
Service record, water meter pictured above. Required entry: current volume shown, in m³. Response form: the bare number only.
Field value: 3.070
